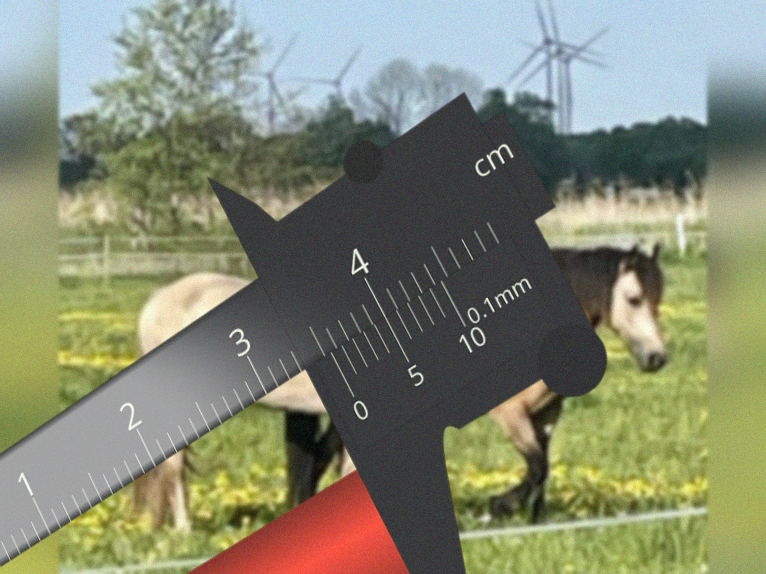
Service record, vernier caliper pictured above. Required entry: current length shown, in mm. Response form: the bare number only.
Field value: 35.5
